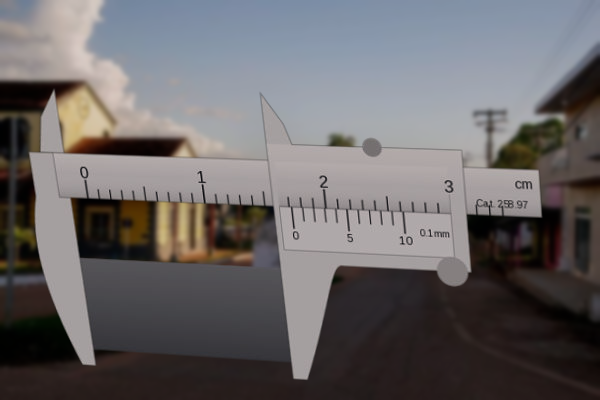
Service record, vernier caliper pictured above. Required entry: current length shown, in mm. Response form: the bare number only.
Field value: 17.2
